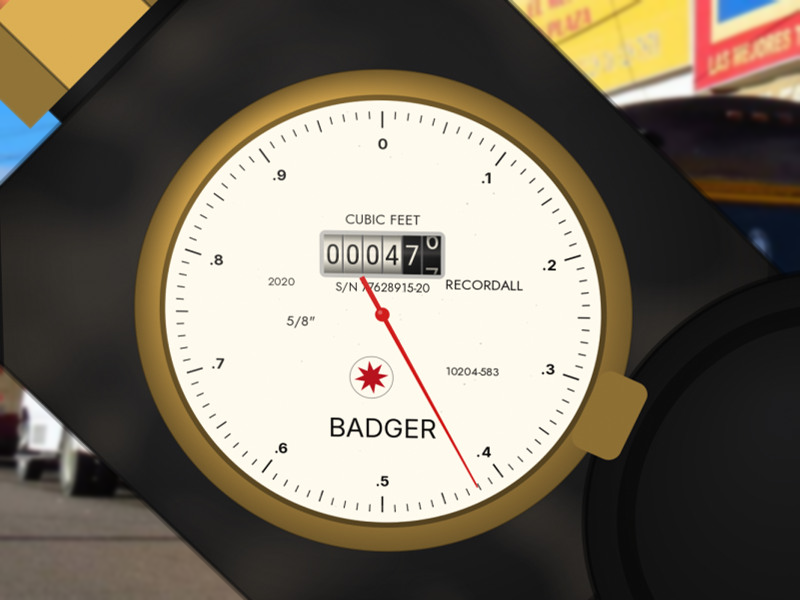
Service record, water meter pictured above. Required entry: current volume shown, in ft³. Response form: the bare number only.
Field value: 476.42
